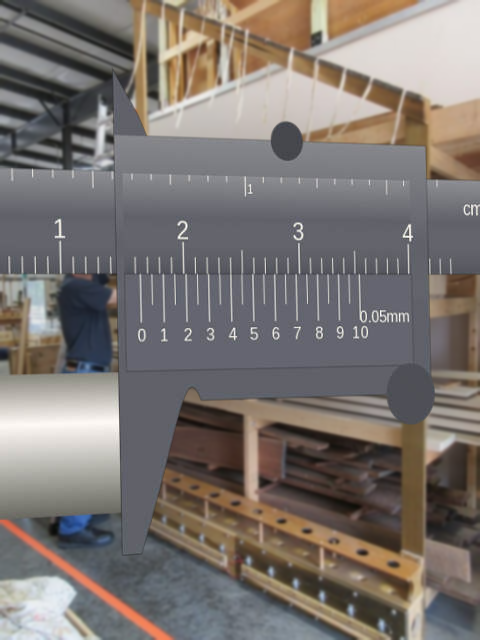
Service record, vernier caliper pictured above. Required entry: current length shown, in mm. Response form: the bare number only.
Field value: 16.4
